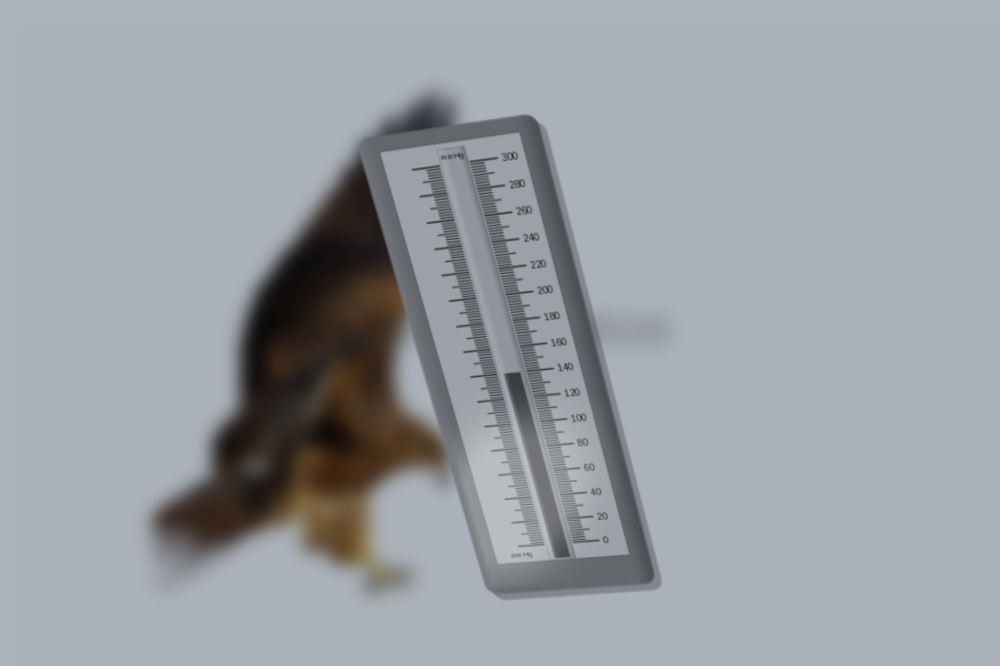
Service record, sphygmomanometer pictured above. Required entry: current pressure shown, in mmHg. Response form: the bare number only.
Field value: 140
